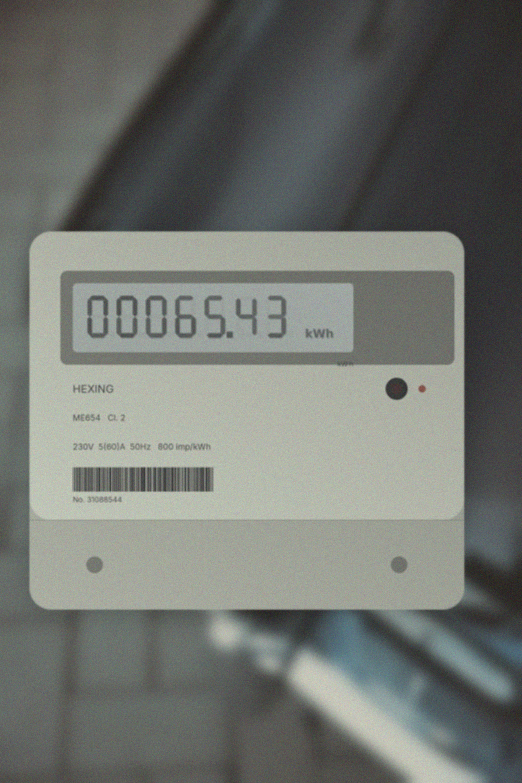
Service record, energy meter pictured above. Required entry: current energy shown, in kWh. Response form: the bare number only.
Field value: 65.43
